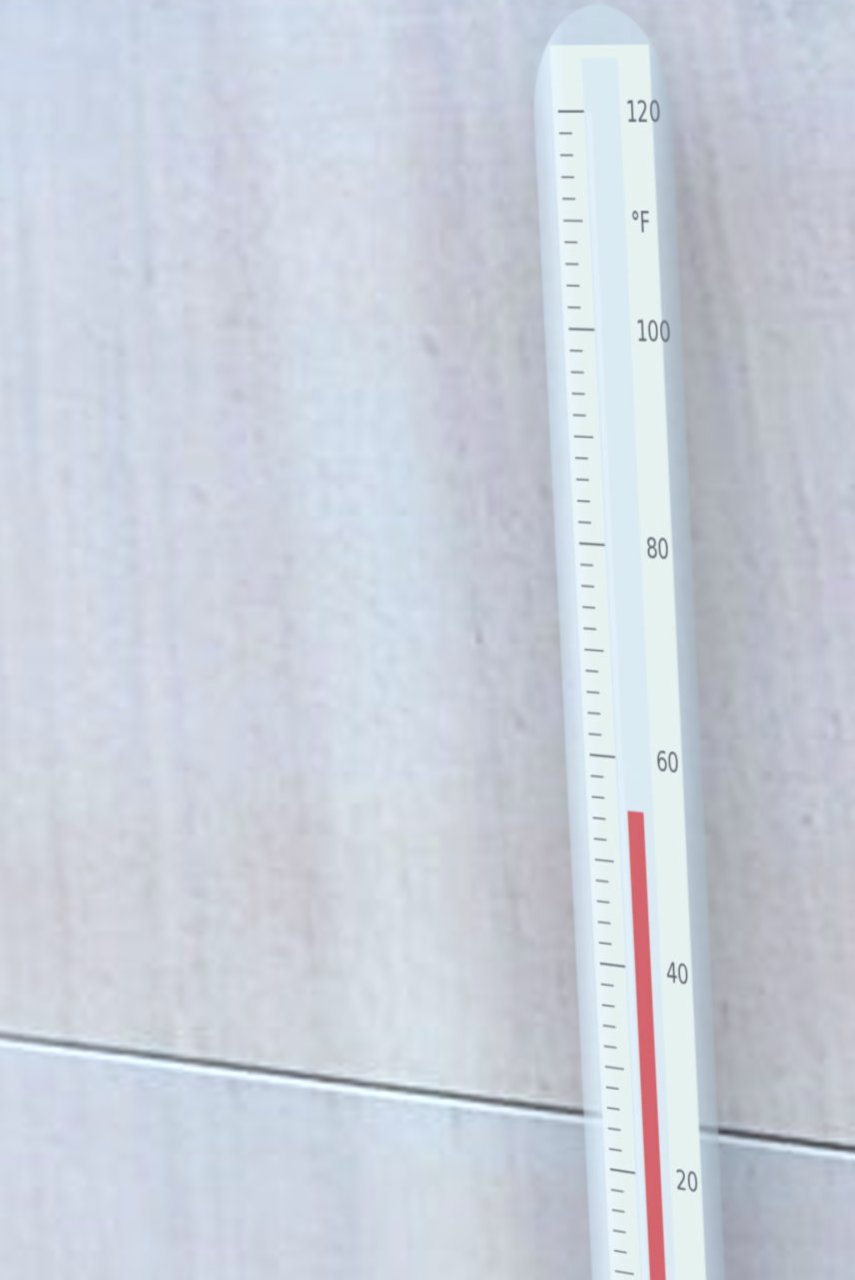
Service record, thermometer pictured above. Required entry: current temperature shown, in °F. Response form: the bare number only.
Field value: 55
